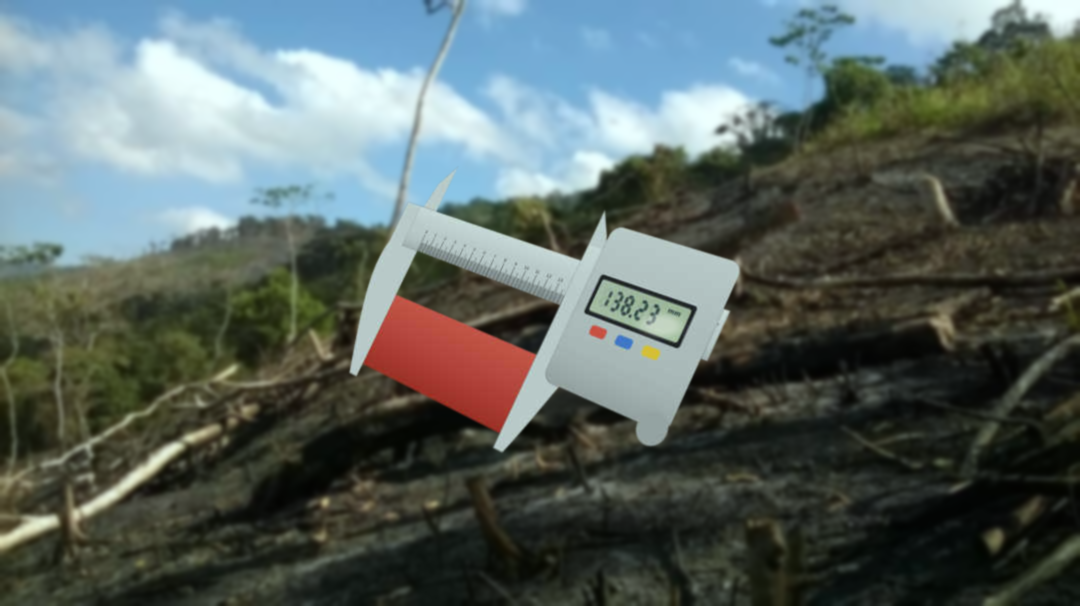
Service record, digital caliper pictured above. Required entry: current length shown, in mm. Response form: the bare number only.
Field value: 138.23
